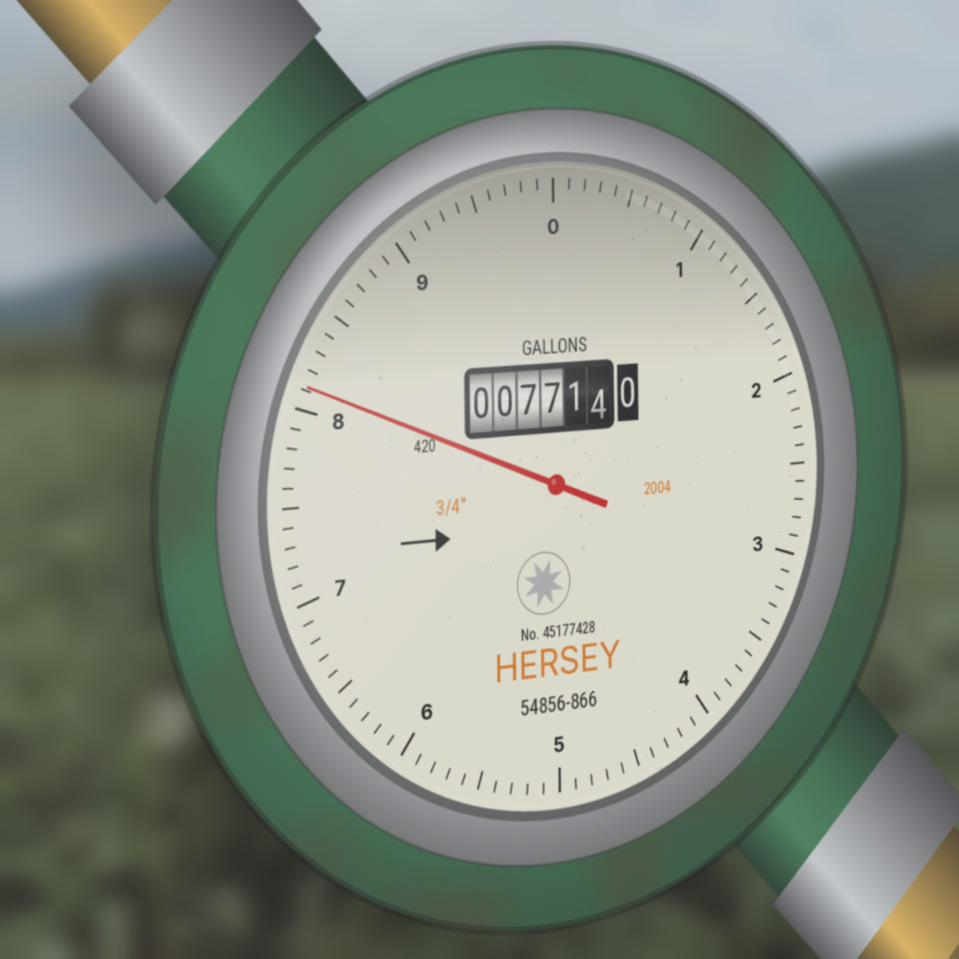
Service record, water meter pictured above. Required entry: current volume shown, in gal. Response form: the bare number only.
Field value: 77138.1
